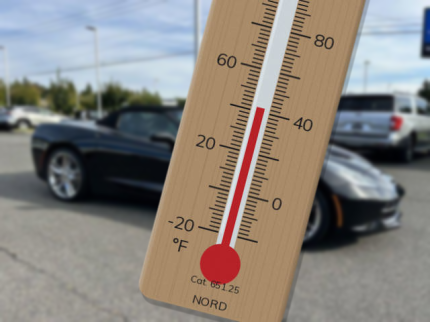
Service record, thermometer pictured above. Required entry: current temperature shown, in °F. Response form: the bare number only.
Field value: 42
